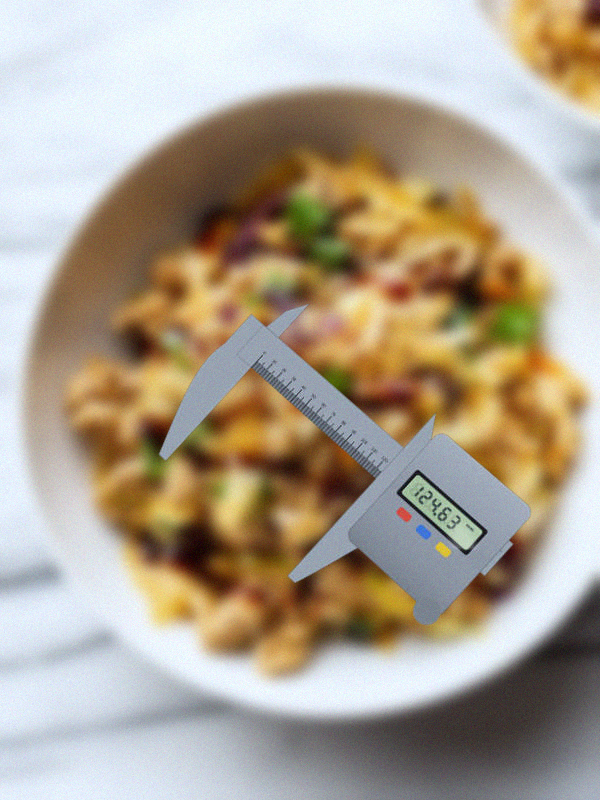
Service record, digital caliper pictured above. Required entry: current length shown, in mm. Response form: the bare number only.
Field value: 124.63
